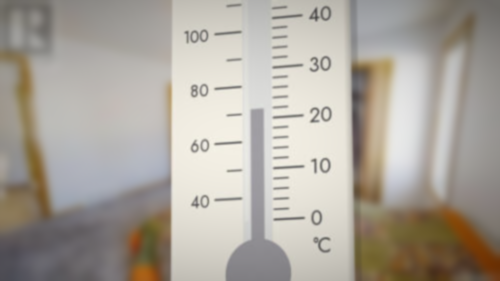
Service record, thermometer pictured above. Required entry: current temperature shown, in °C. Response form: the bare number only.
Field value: 22
